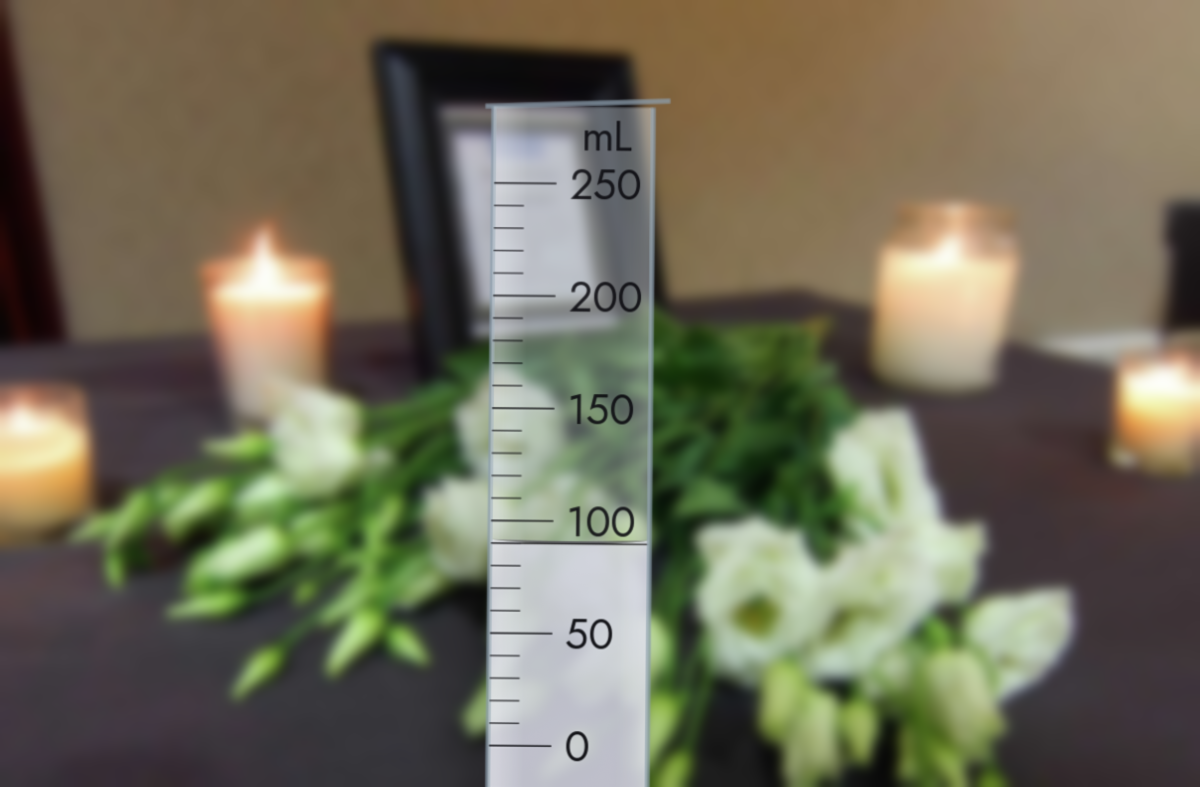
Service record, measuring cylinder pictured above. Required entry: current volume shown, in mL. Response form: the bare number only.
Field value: 90
